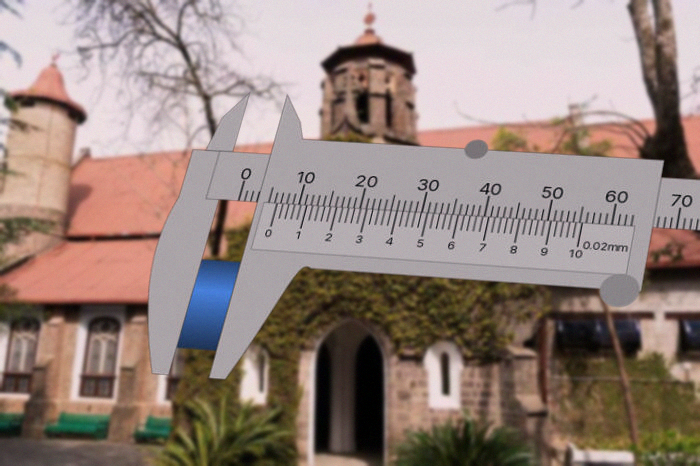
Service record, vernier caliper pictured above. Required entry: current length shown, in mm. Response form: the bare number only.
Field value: 6.4
